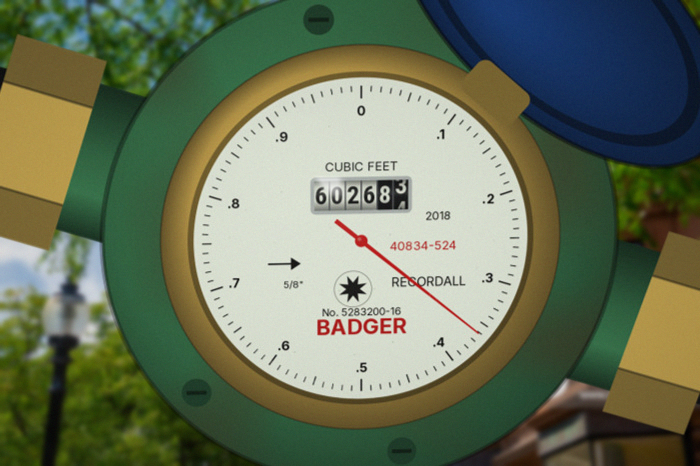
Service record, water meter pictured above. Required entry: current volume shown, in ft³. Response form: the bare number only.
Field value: 602683.36
